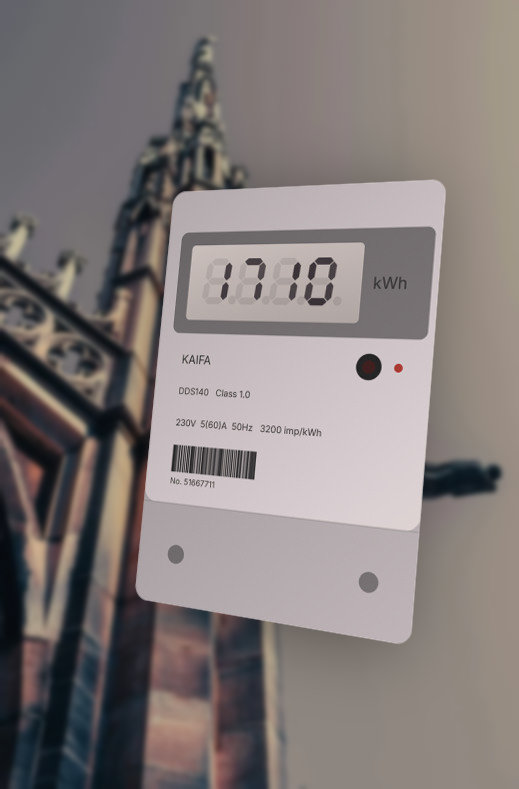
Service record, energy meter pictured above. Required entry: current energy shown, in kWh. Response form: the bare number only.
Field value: 1710
